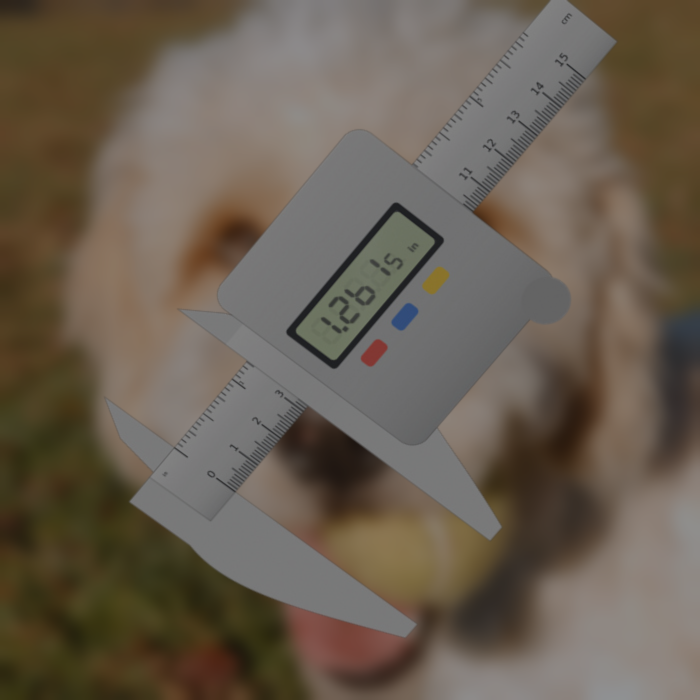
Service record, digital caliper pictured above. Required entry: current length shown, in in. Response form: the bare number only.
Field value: 1.2615
